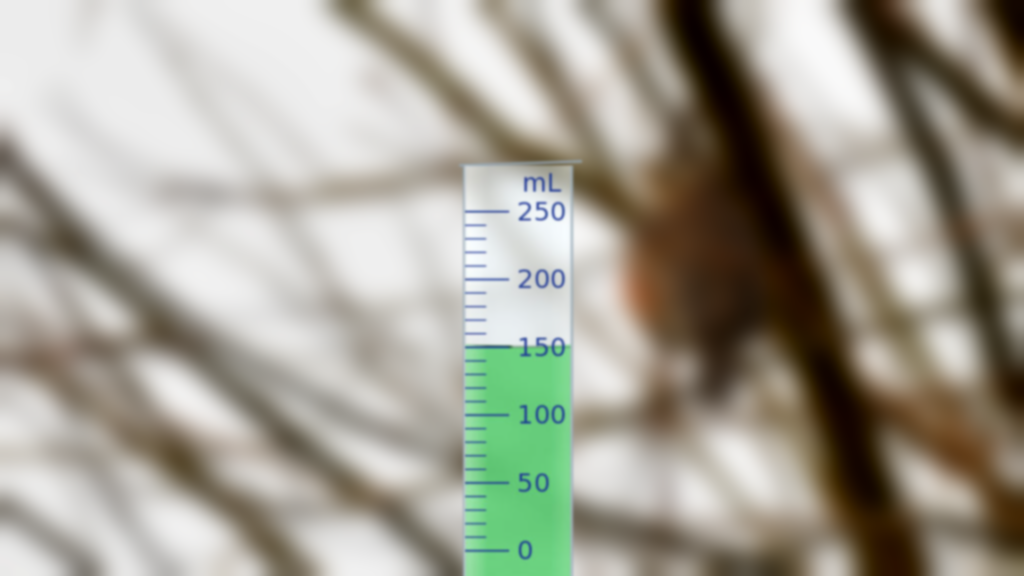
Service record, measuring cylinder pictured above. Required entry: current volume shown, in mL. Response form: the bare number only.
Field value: 150
